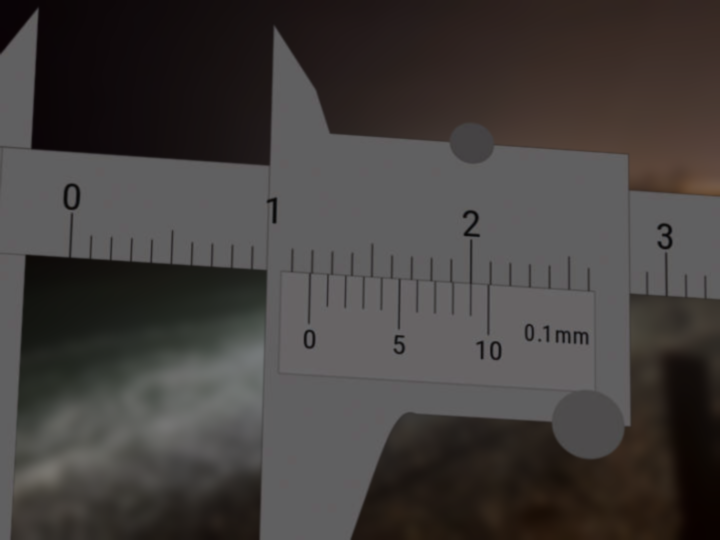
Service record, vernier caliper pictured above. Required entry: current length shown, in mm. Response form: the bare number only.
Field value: 11.9
